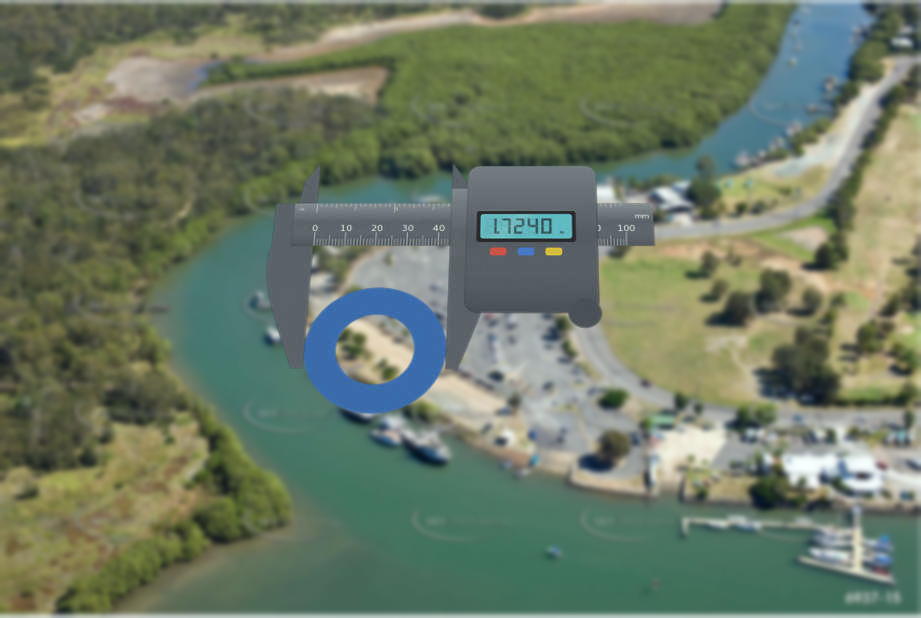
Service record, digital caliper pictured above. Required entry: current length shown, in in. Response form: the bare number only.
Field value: 1.7240
